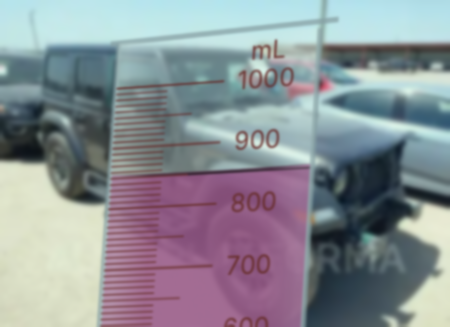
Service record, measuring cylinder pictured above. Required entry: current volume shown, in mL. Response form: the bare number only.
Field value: 850
